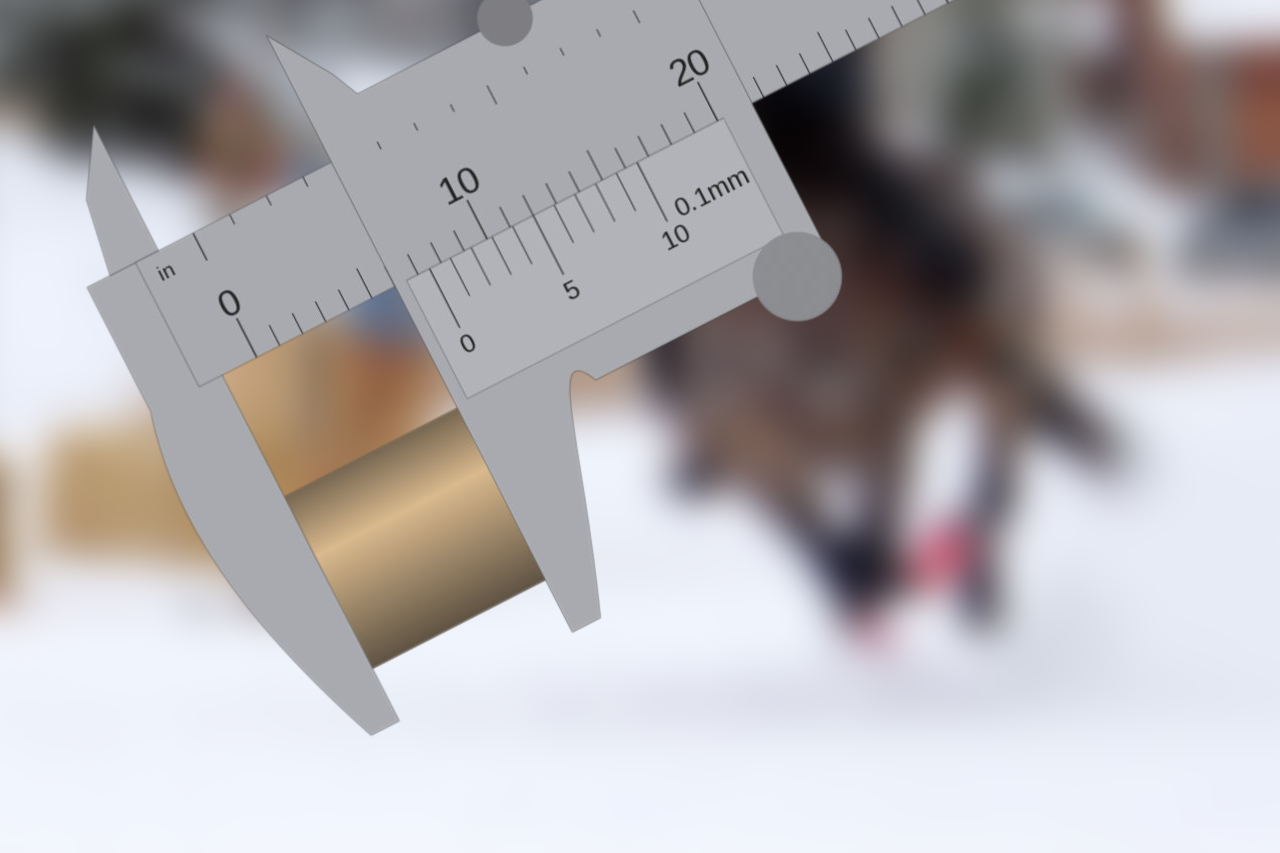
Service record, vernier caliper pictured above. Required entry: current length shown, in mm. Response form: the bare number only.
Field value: 7.5
